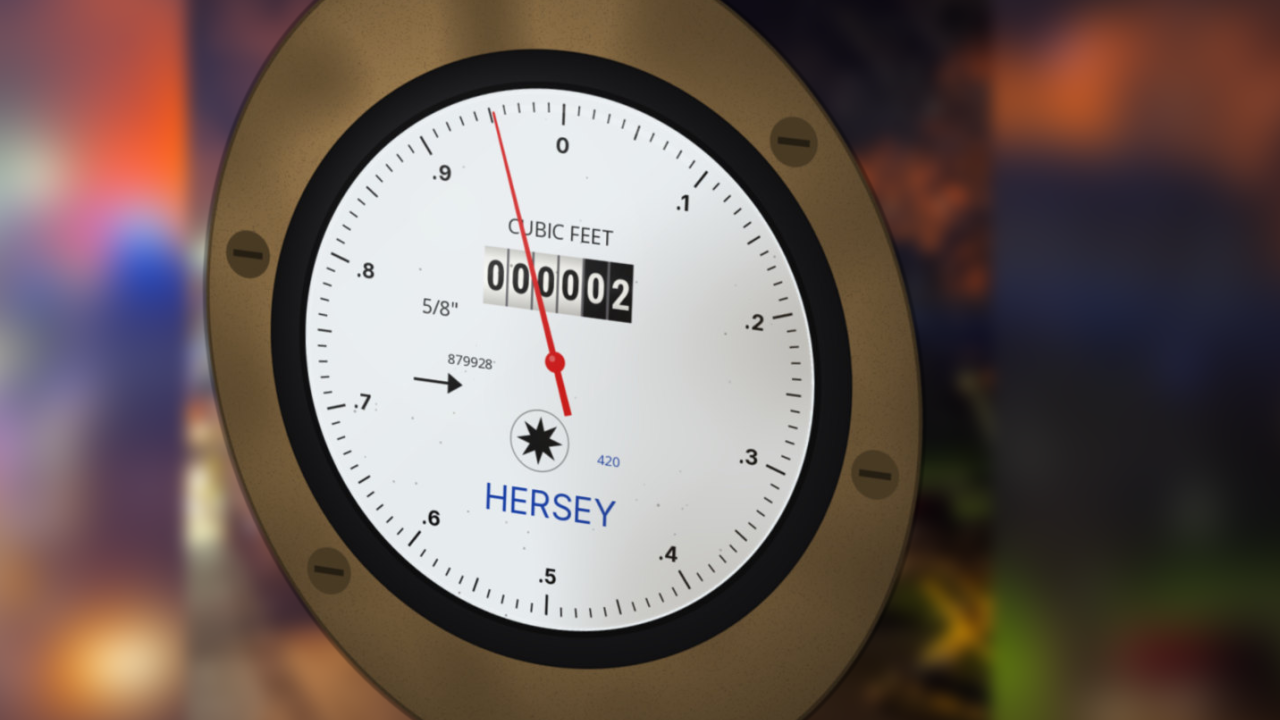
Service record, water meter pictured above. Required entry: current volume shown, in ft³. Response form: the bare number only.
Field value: 1.95
